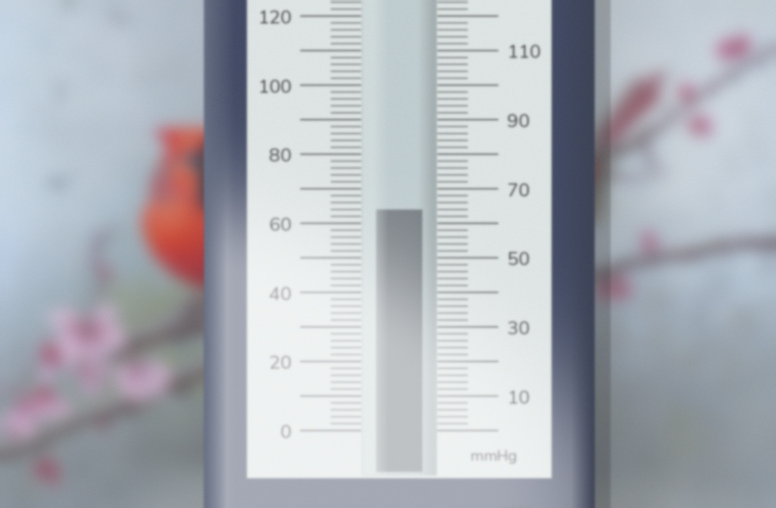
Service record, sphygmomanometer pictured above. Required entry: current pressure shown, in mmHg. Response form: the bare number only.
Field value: 64
